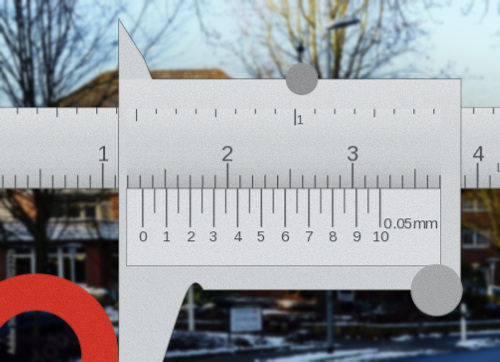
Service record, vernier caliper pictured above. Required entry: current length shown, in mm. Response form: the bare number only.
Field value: 13.2
